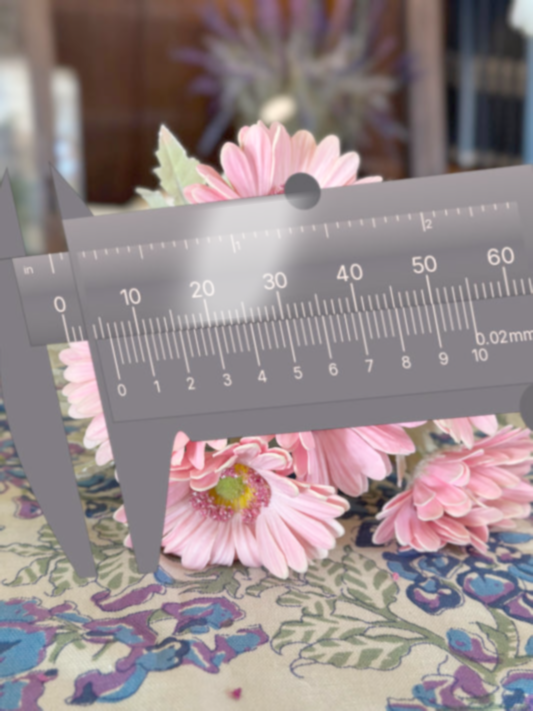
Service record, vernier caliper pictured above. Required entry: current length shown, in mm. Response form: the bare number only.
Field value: 6.0
